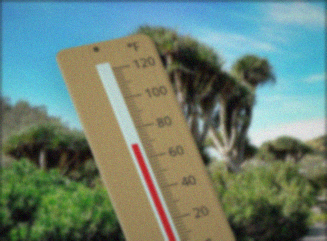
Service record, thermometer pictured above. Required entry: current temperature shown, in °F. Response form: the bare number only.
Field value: 70
